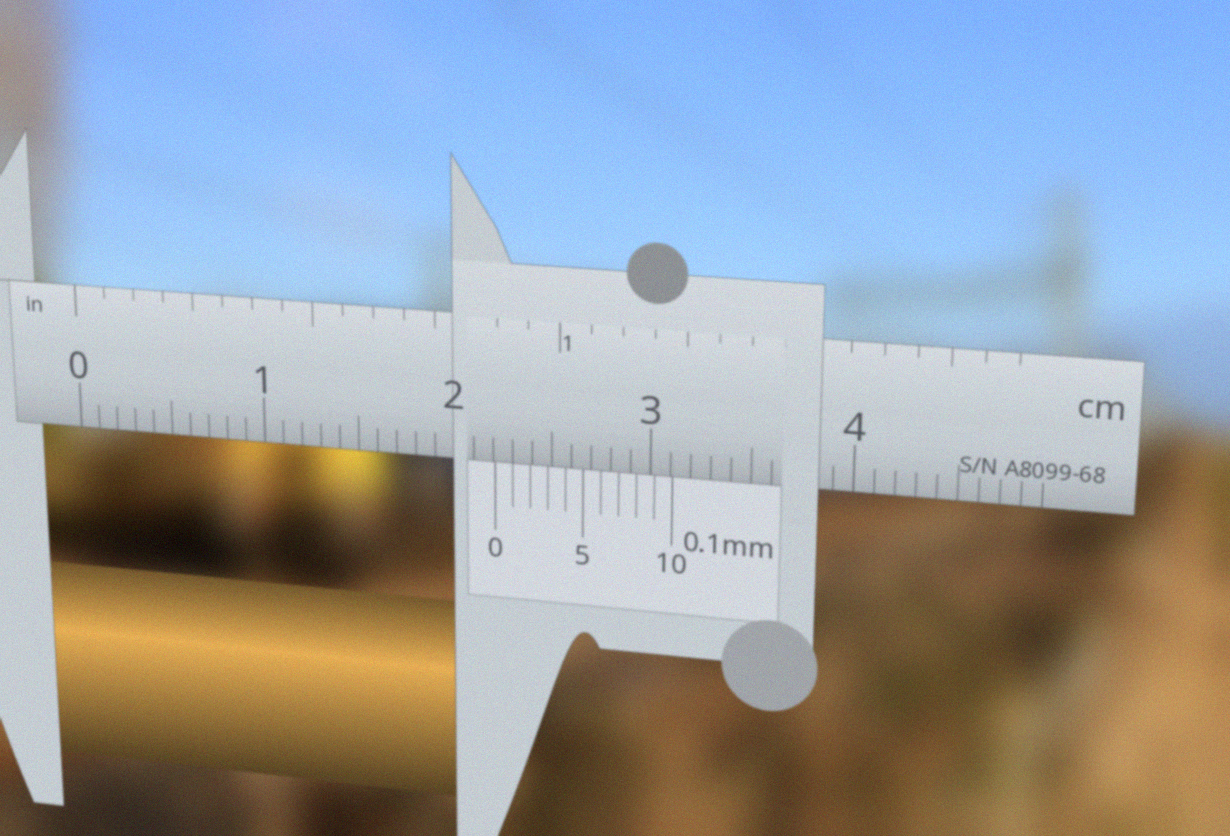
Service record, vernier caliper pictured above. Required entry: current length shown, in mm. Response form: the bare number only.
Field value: 22.1
